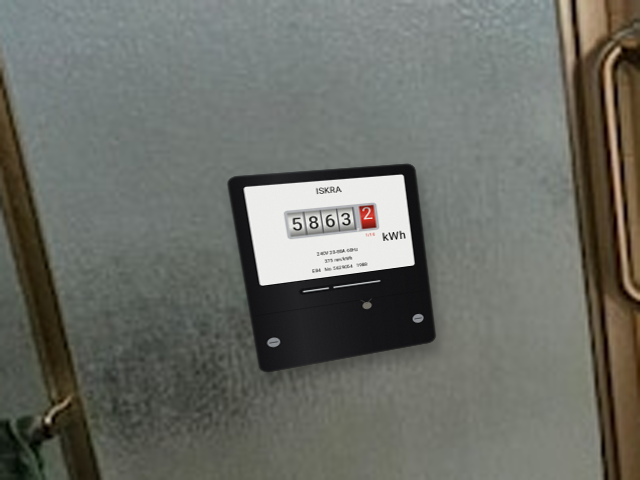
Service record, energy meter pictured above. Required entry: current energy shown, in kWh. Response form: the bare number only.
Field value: 5863.2
